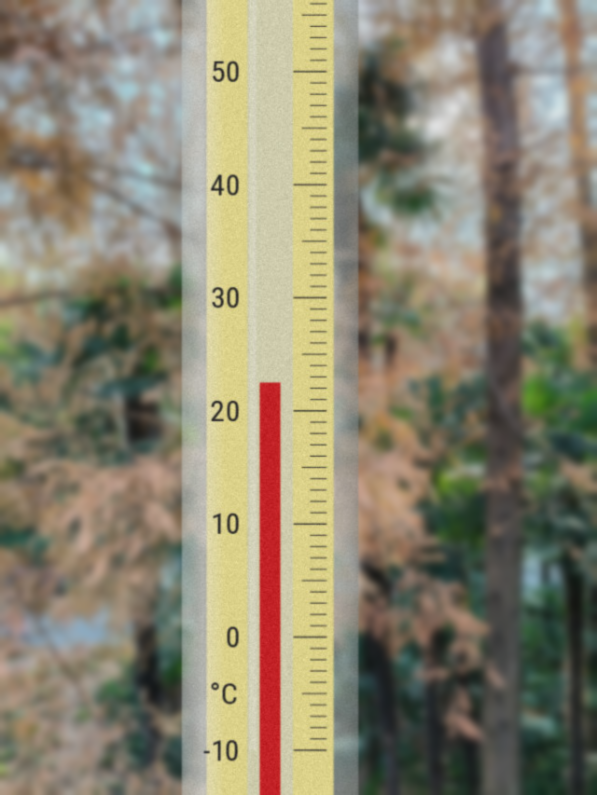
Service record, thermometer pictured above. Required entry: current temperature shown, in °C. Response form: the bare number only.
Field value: 22.5
